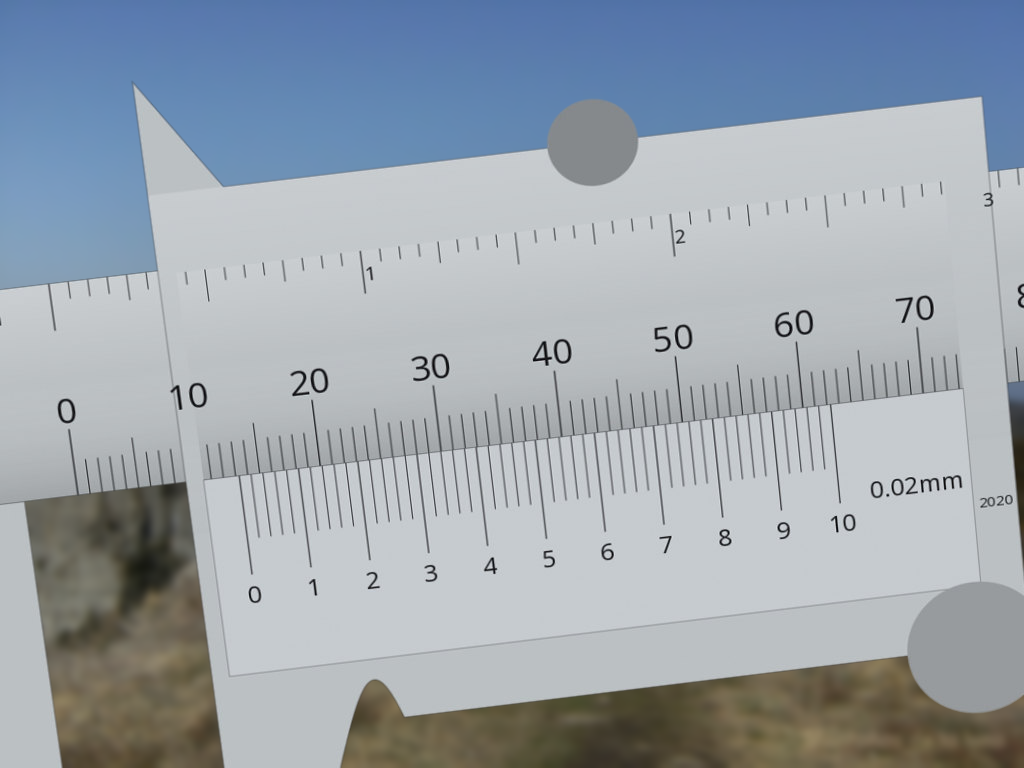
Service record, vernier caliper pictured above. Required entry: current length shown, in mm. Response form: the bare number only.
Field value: 13.3
